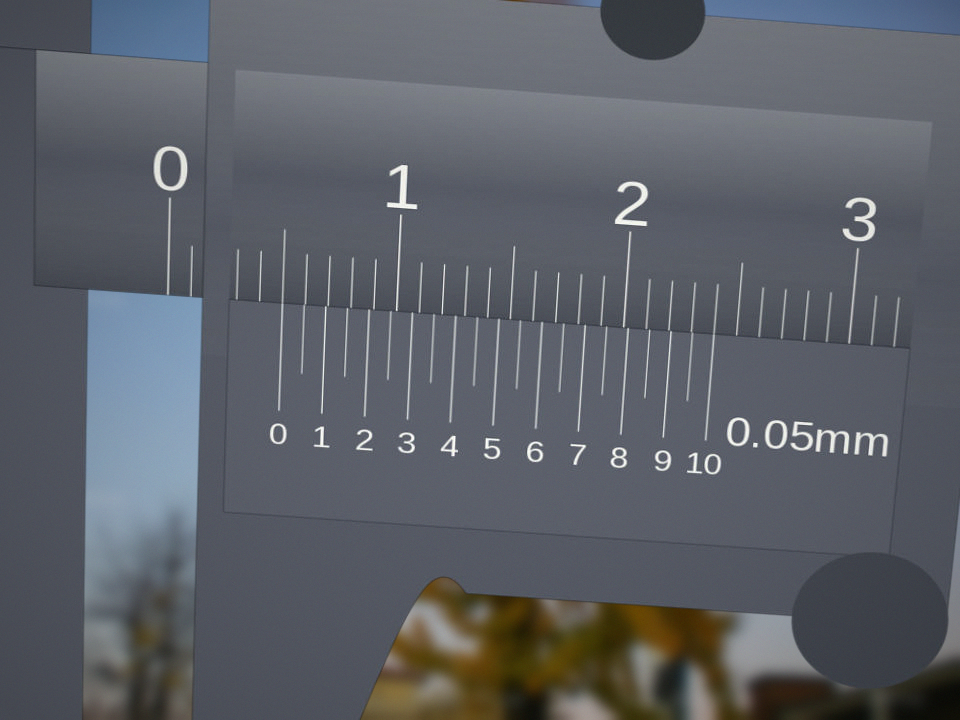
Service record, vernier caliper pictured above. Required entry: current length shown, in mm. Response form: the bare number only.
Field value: 5.0
